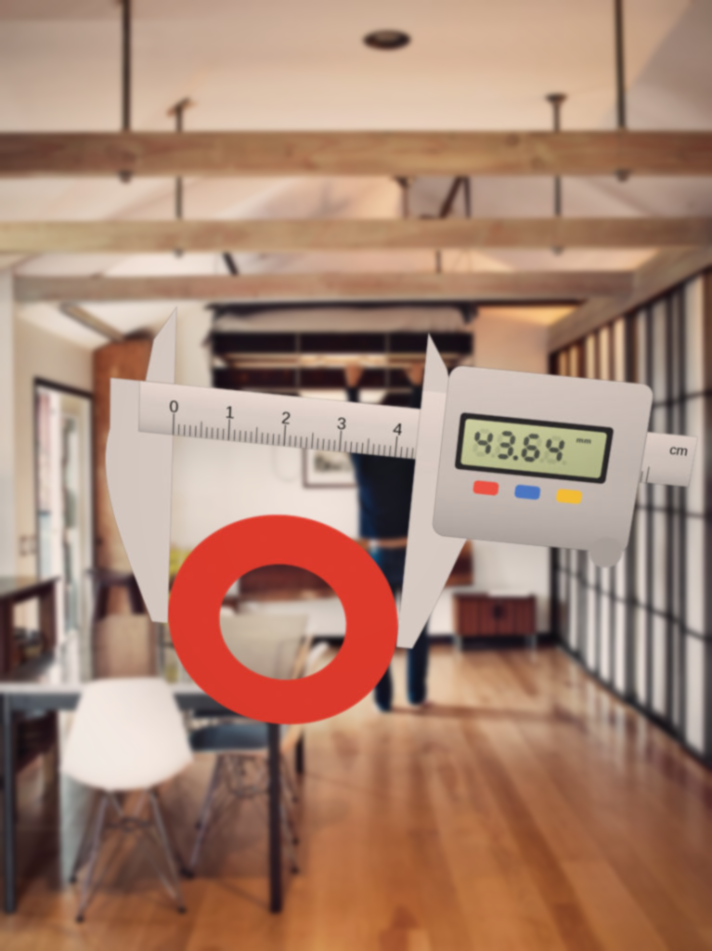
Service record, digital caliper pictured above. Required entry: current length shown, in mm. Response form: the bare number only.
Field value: 43.64
